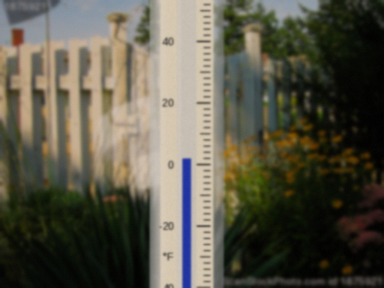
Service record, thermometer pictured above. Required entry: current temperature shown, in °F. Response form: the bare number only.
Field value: 2
